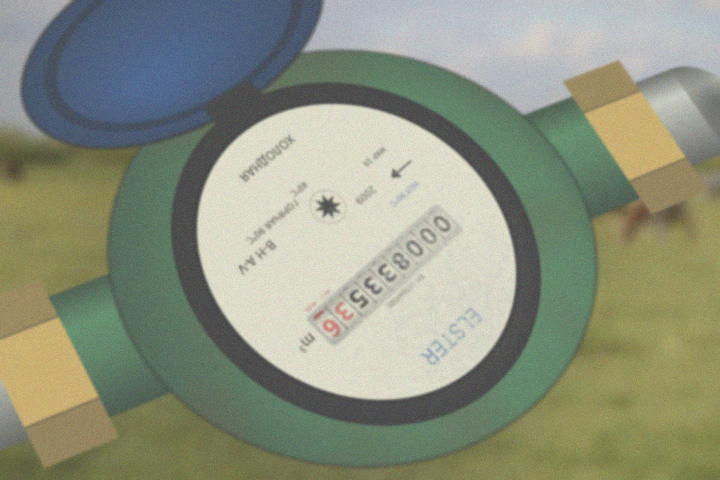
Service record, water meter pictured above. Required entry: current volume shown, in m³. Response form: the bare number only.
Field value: 8335.36
